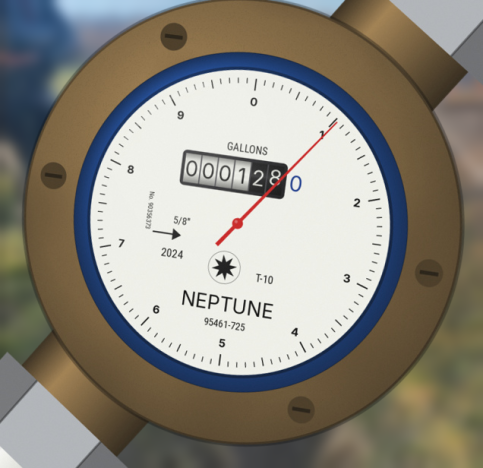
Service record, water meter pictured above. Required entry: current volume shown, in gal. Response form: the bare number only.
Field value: 1281.0
